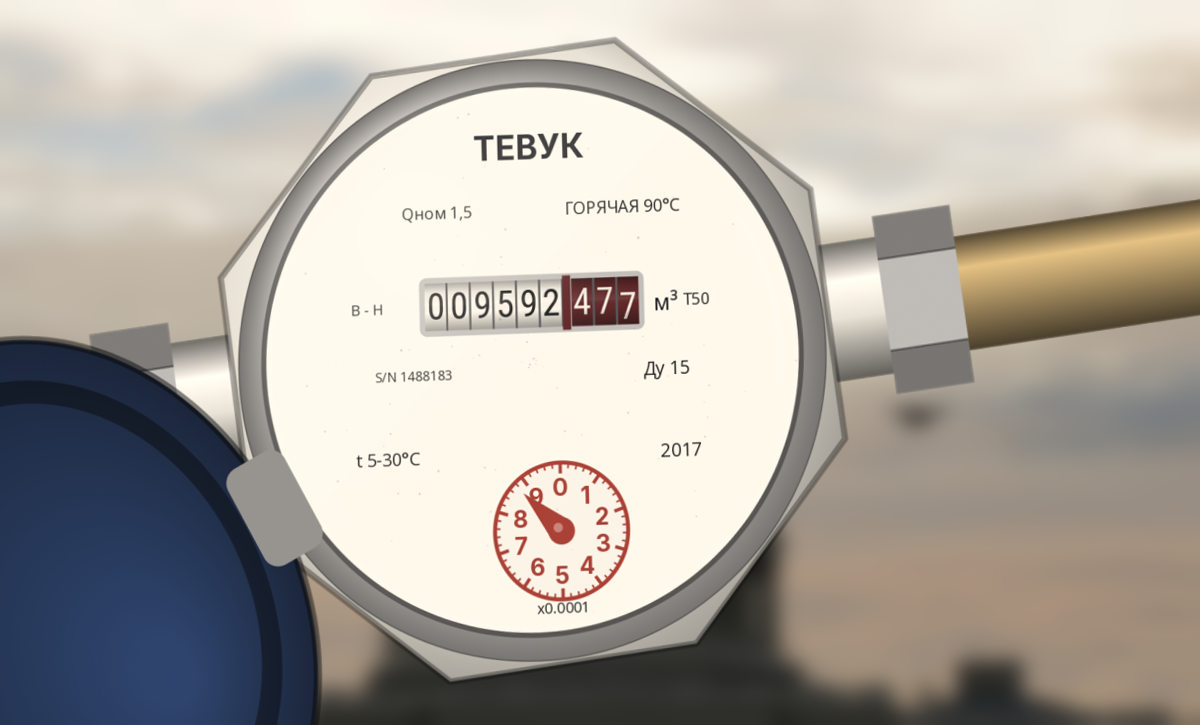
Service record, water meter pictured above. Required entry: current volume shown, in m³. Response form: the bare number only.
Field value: 9592.4768
